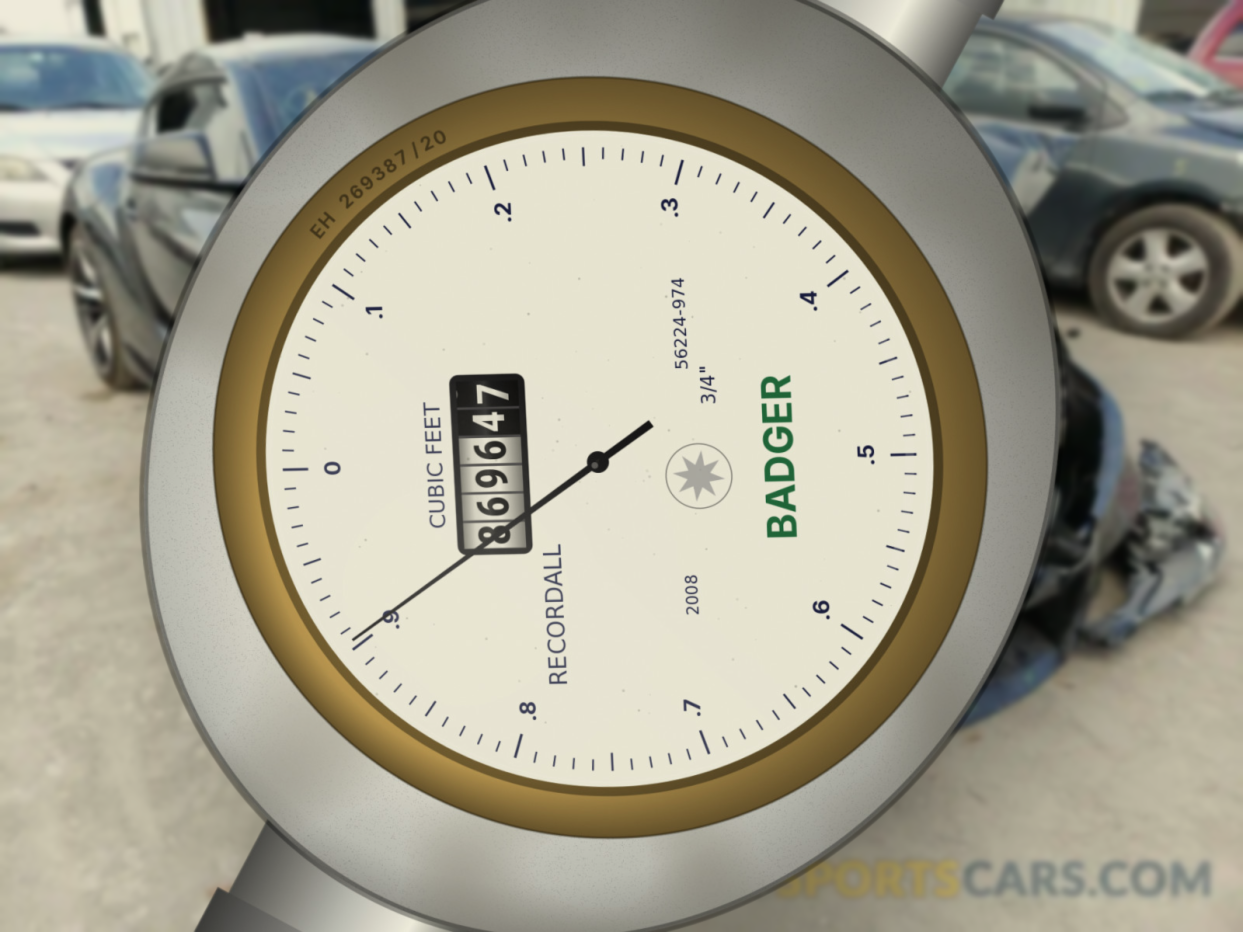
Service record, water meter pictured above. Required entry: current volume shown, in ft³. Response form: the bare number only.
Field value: 869646.90
